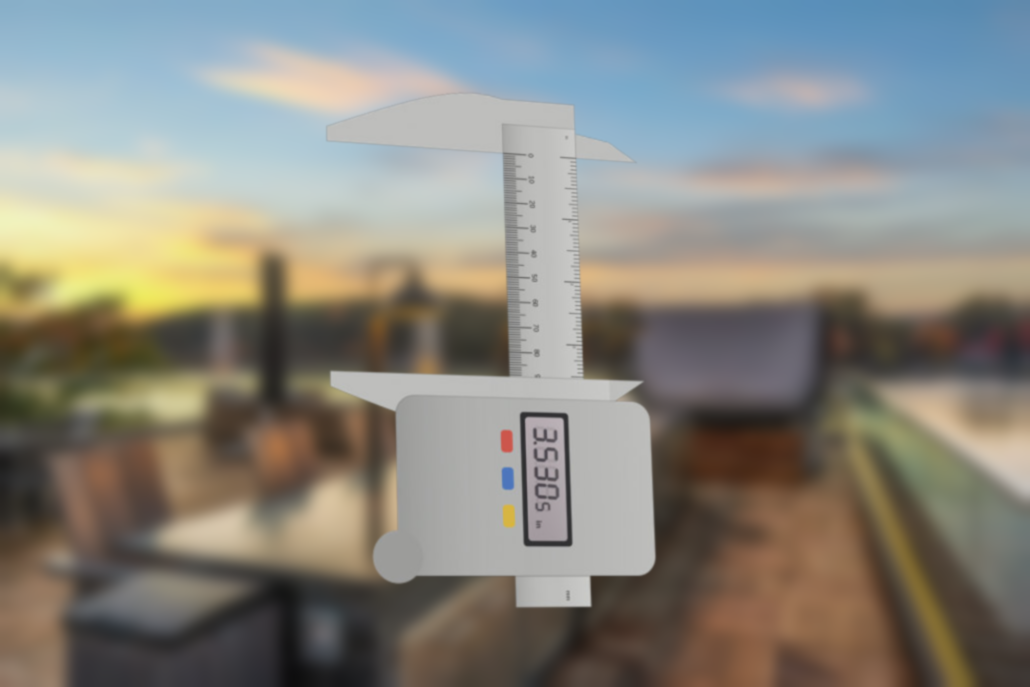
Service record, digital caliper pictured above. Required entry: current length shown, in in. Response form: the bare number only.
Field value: 3.5305
